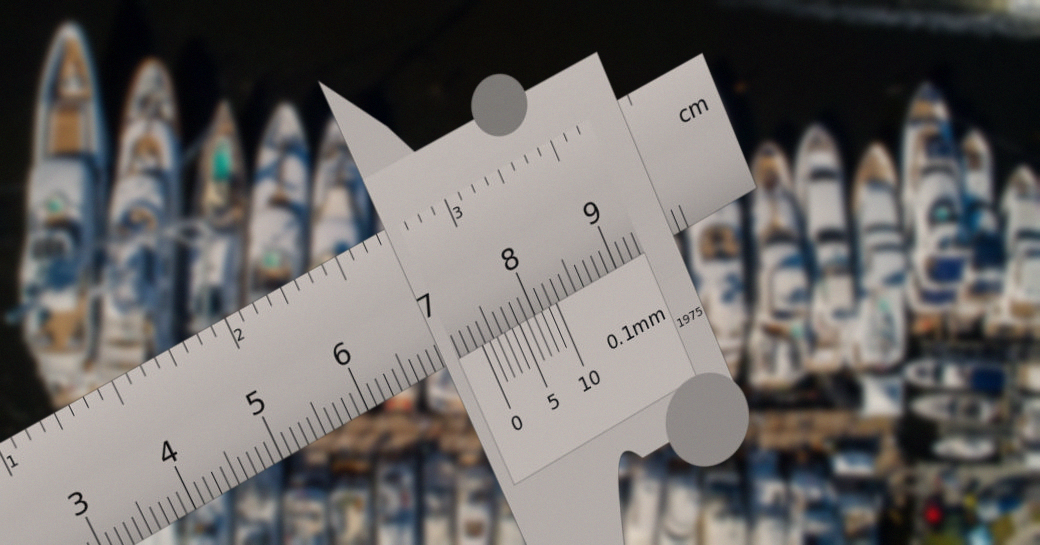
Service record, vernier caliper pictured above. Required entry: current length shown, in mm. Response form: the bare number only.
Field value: 73.6
